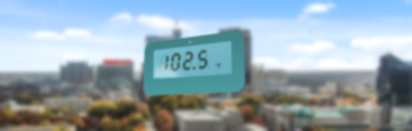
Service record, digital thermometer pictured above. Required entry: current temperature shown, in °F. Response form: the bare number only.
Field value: 102.5
